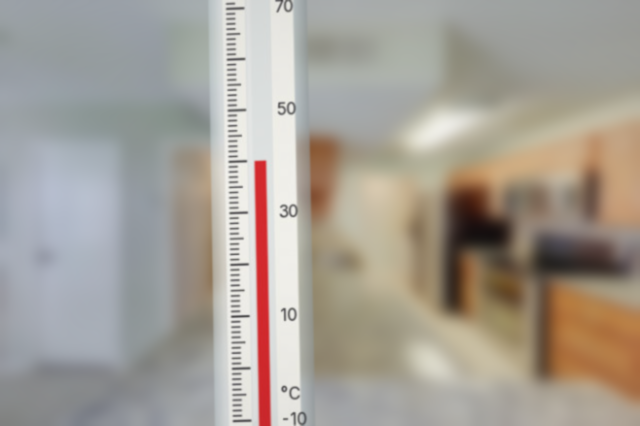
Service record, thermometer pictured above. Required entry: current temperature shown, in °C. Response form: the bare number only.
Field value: 40
